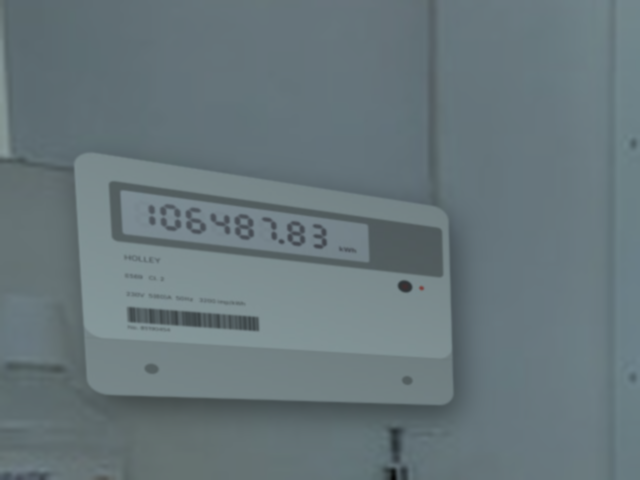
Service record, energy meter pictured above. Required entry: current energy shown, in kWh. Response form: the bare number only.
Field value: 106487.83
